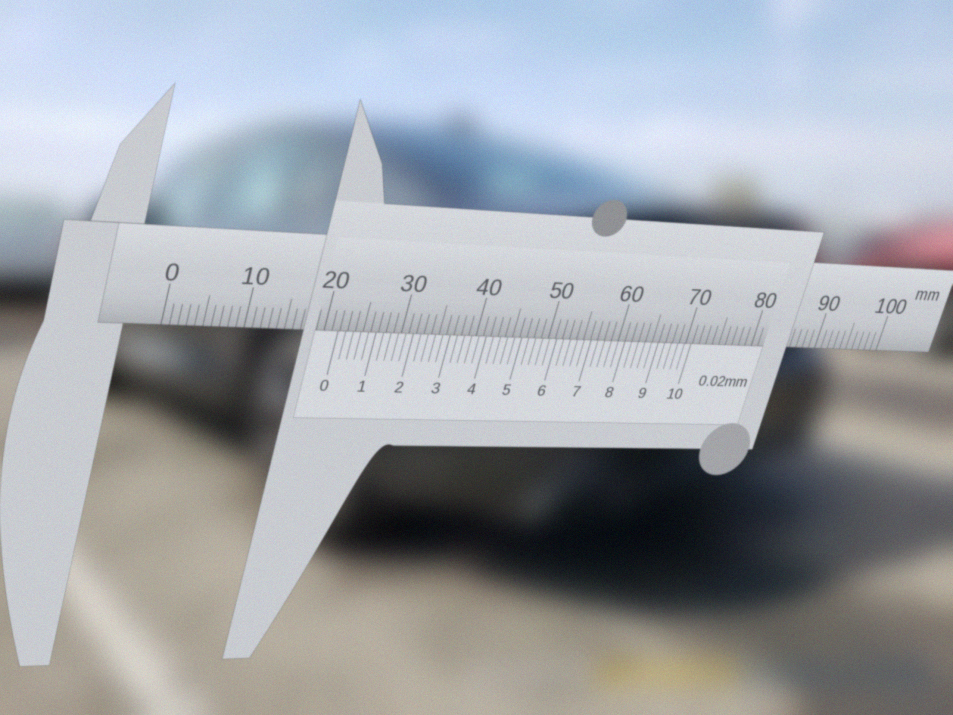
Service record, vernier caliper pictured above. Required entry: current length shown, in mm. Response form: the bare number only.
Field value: 21.8
